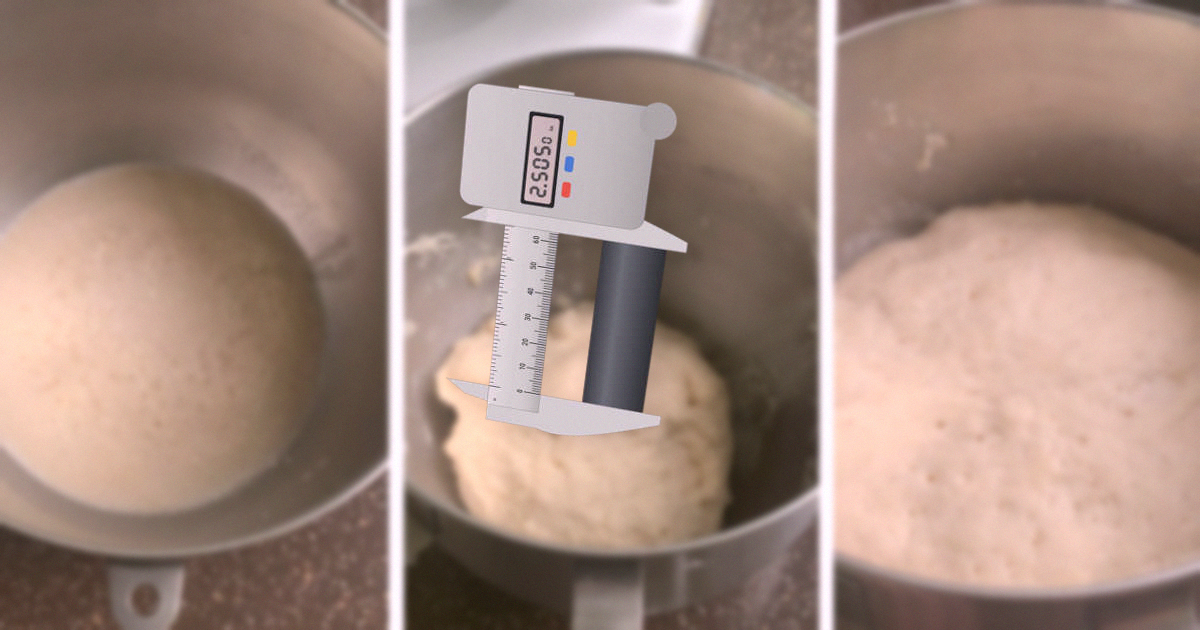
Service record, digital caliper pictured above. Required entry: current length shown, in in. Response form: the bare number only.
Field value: 2.5050
